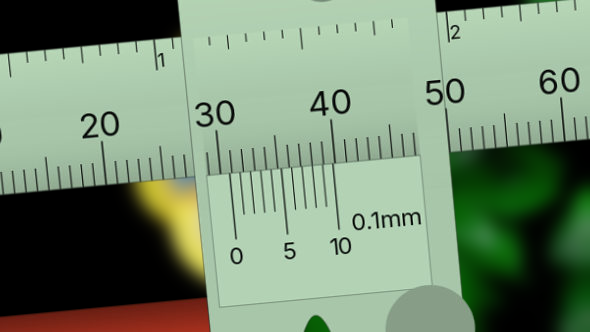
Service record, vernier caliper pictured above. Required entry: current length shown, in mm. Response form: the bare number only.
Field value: 30.8
